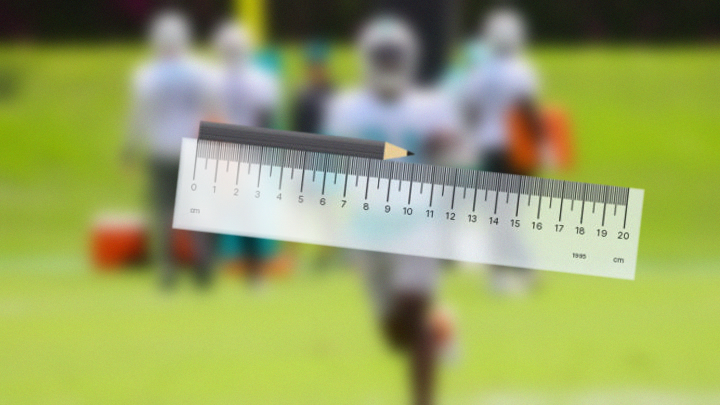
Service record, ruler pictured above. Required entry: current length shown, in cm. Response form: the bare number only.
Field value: 10
